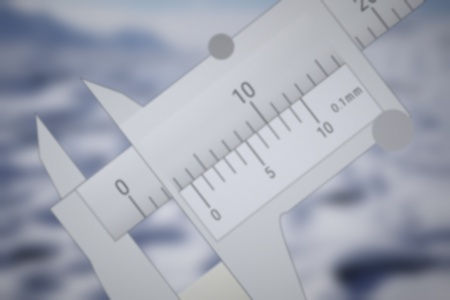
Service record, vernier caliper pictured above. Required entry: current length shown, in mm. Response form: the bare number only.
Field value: 3.7
